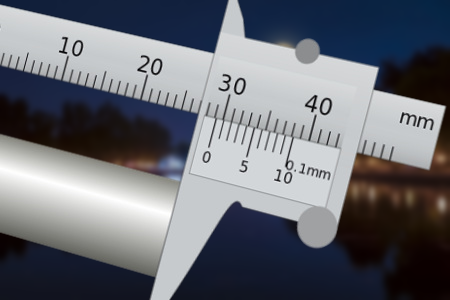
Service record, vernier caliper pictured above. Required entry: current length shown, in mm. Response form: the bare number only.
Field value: 29.2
